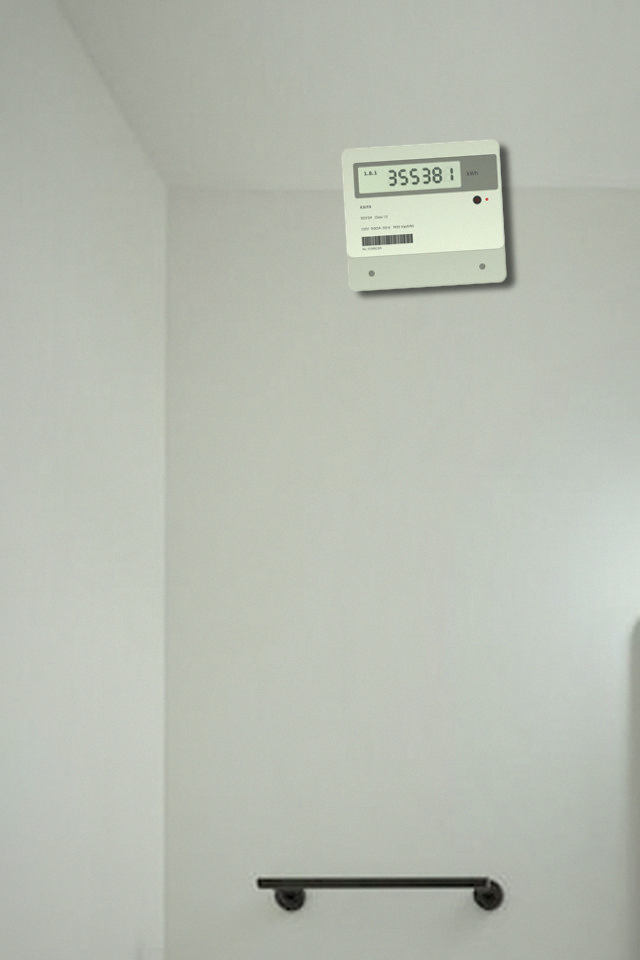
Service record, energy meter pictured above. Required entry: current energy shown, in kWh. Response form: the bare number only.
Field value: 355381
